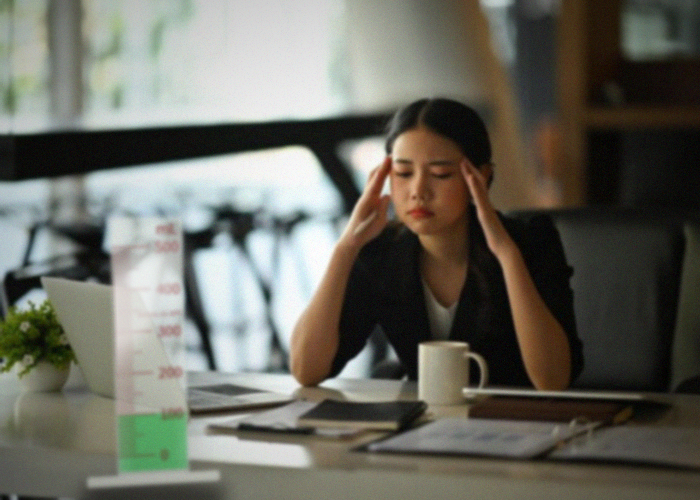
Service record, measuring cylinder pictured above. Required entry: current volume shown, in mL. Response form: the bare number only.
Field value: 100
